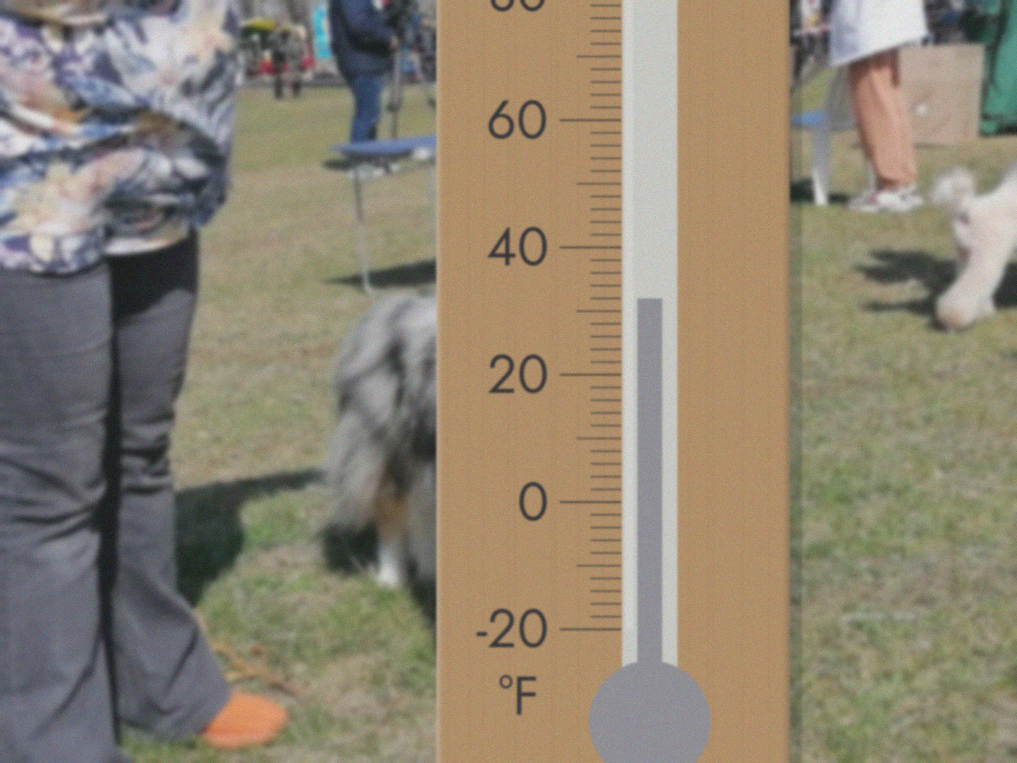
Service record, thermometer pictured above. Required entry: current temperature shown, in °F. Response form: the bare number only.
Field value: 32
